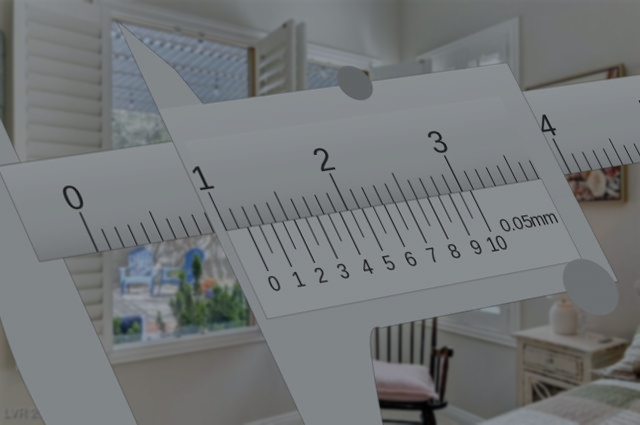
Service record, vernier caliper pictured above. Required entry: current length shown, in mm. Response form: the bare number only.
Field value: 11.7
